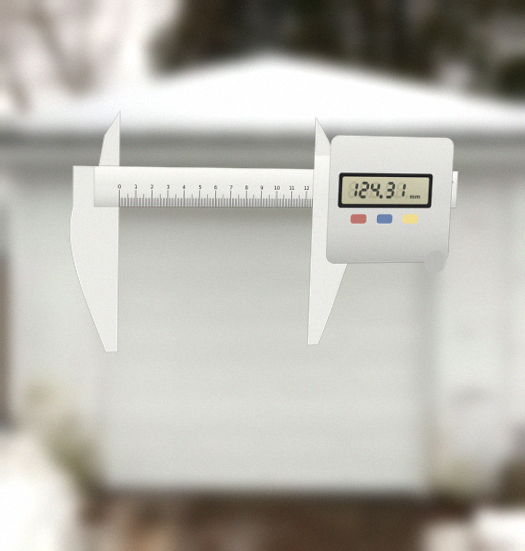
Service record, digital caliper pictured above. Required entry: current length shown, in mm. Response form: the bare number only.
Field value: 124.31
